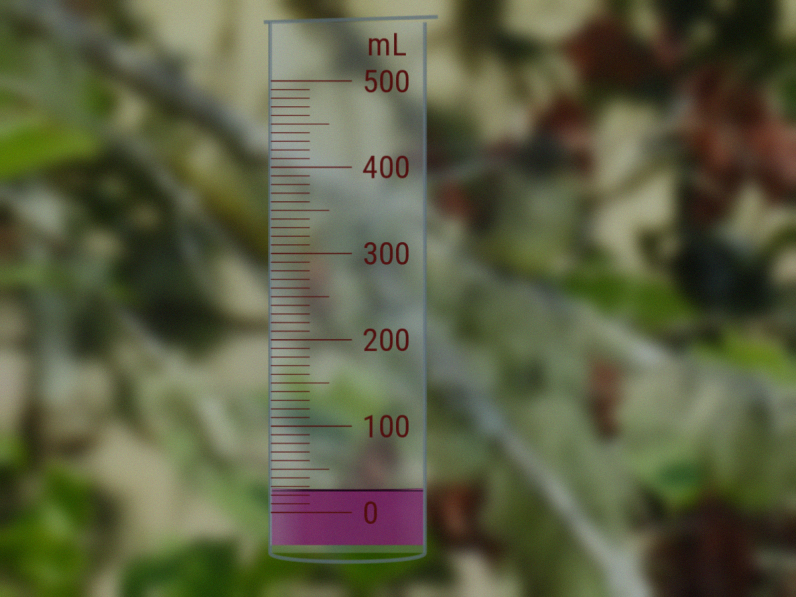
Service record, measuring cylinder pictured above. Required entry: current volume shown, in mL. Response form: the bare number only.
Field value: 25
